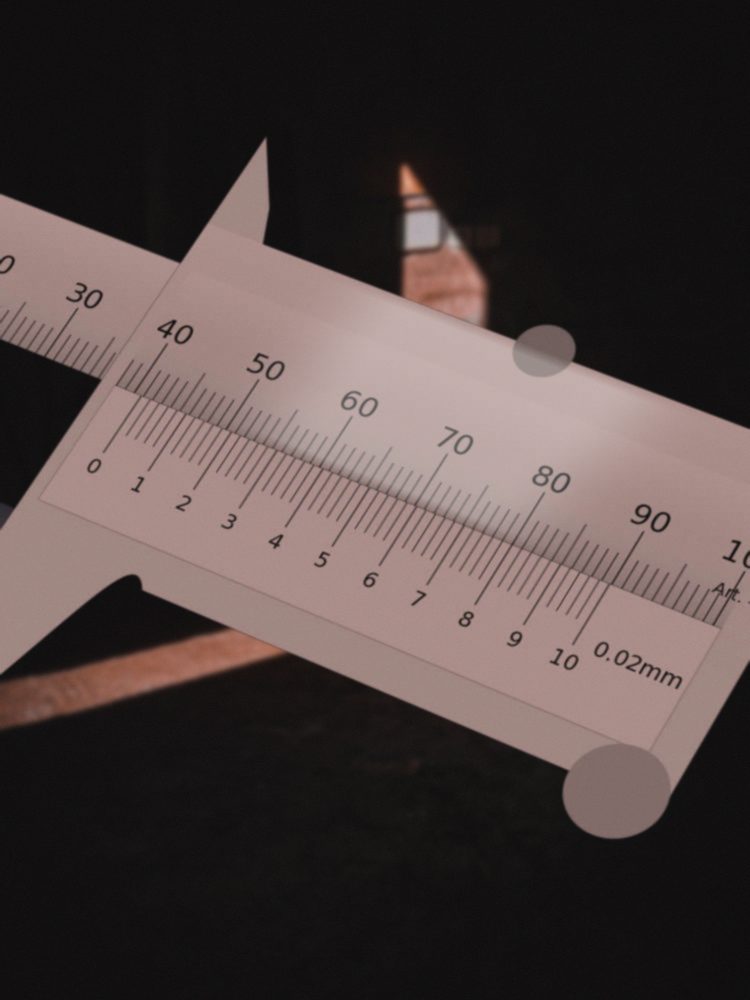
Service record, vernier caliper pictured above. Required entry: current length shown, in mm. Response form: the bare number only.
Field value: 40.8
